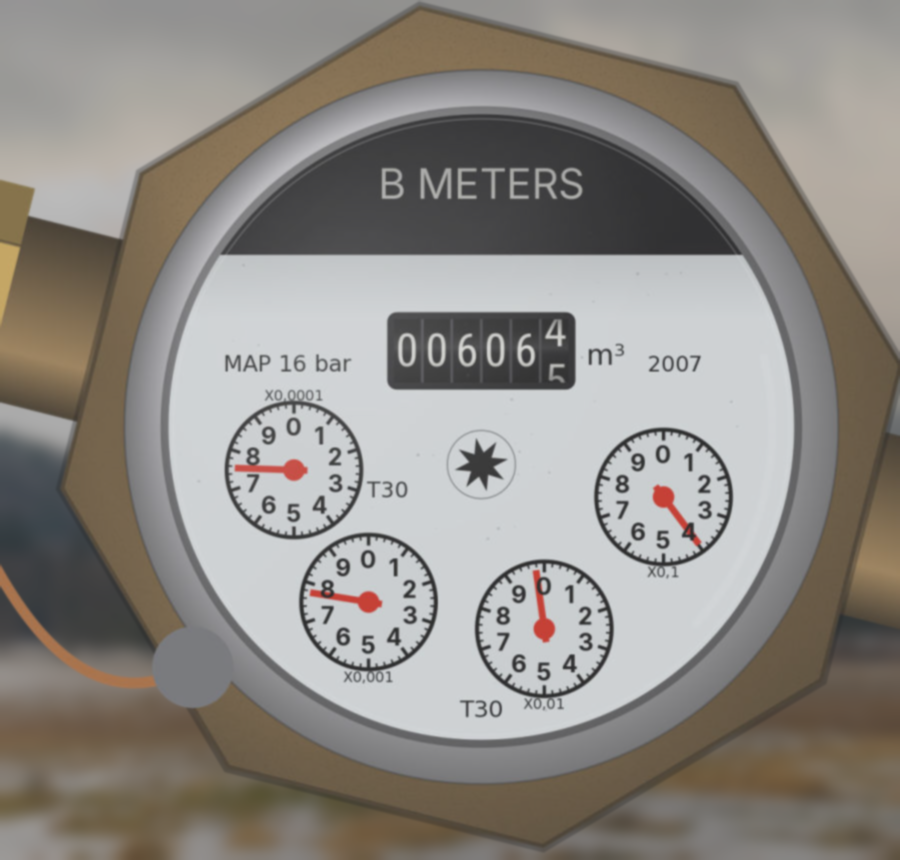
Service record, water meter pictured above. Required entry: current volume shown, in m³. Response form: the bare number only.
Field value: 6064.3977
